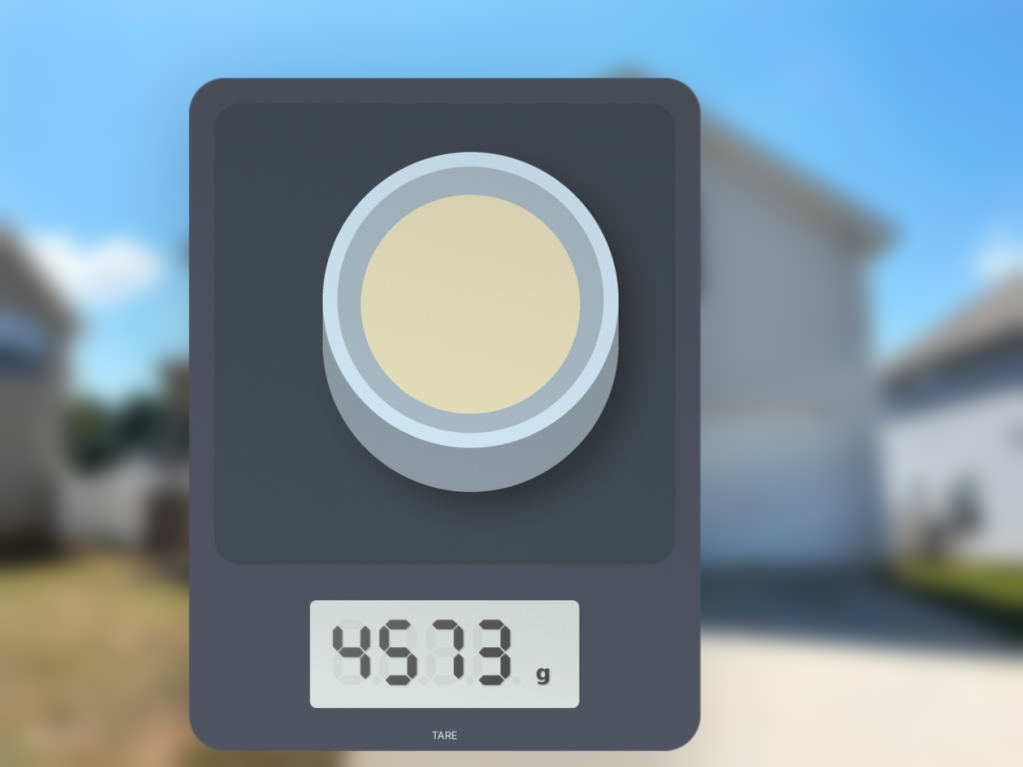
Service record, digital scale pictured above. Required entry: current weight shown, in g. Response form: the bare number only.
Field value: 4573
